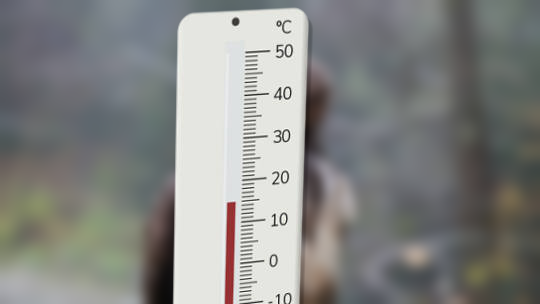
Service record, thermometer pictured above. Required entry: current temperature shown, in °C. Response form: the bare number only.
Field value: 15
